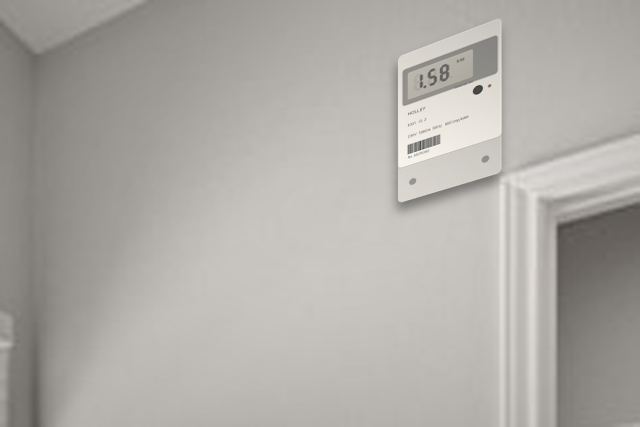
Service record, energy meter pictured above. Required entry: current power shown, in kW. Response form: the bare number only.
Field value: 1.58
